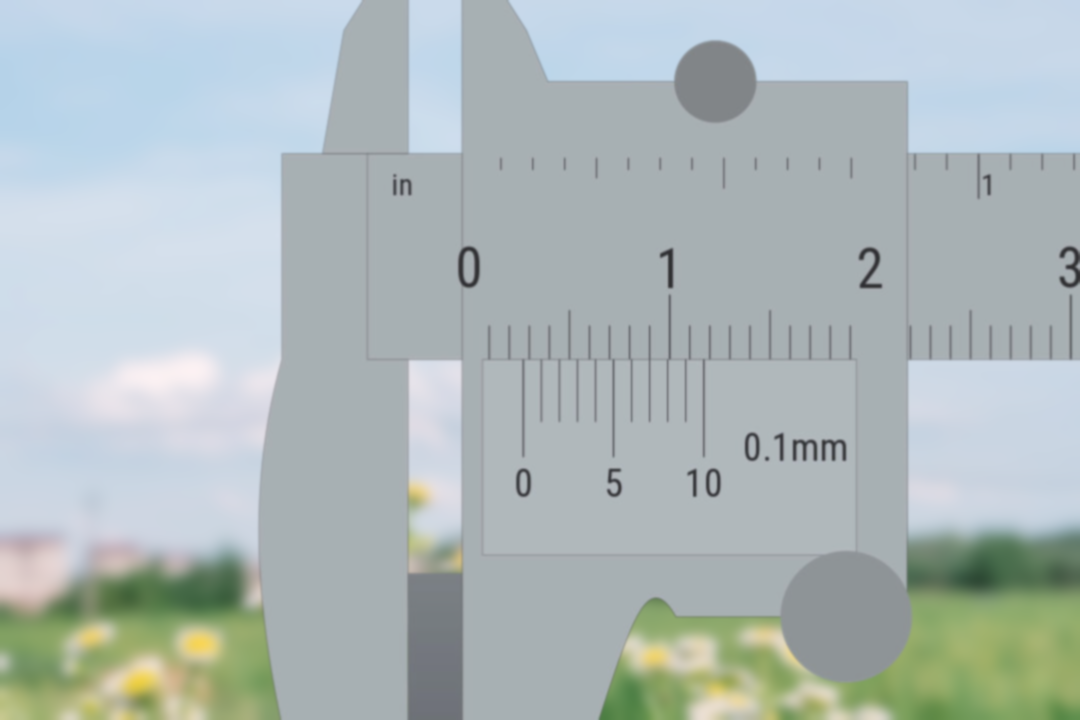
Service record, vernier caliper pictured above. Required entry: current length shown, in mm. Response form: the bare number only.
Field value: 2.7
